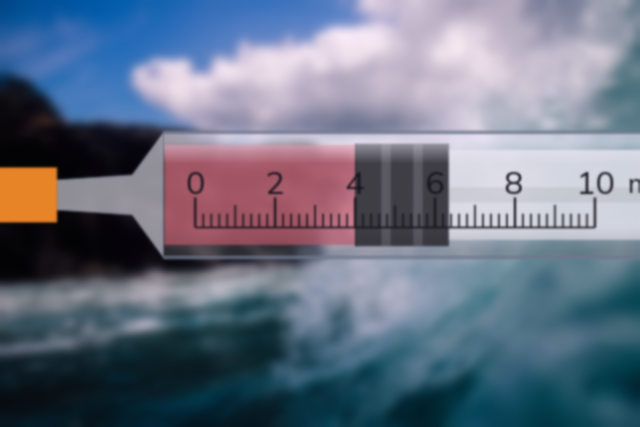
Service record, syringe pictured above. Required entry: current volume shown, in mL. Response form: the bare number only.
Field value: 4
